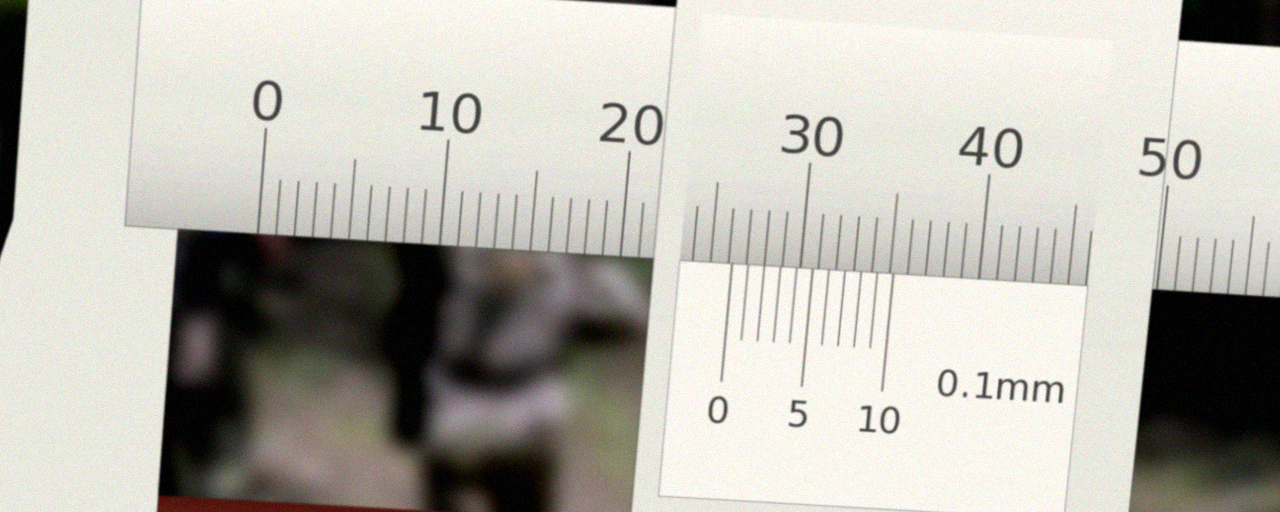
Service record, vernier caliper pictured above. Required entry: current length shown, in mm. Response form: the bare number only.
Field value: 26.2
